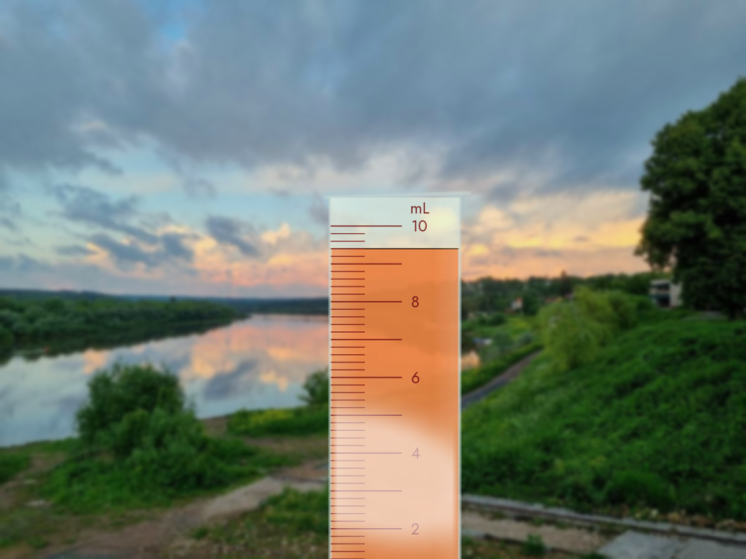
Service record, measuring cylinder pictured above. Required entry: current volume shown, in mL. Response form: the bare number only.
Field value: 9.4
